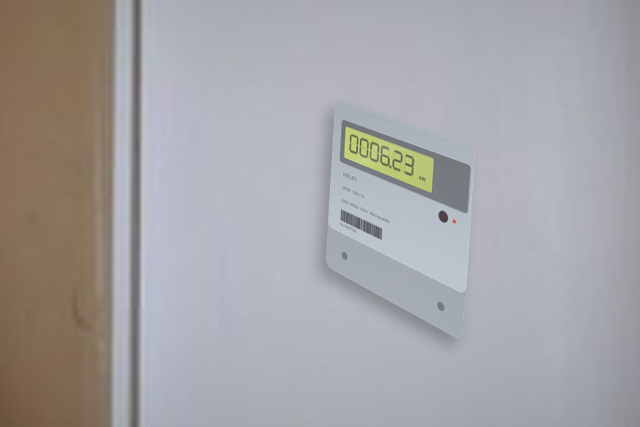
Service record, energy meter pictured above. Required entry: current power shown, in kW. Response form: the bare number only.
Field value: 6.23
